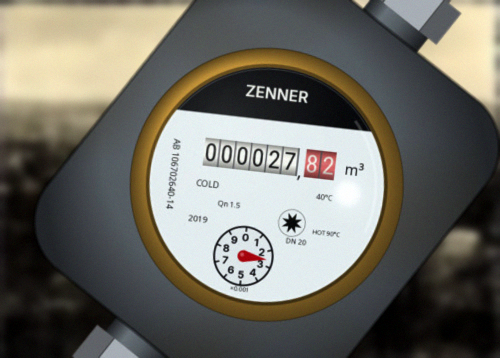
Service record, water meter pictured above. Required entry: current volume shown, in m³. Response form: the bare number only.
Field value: 27.822
